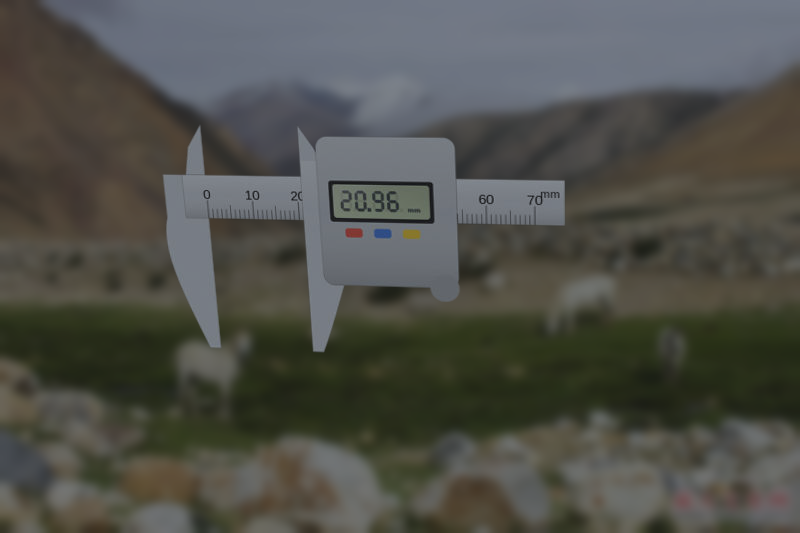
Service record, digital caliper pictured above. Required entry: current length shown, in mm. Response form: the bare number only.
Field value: 20.96
